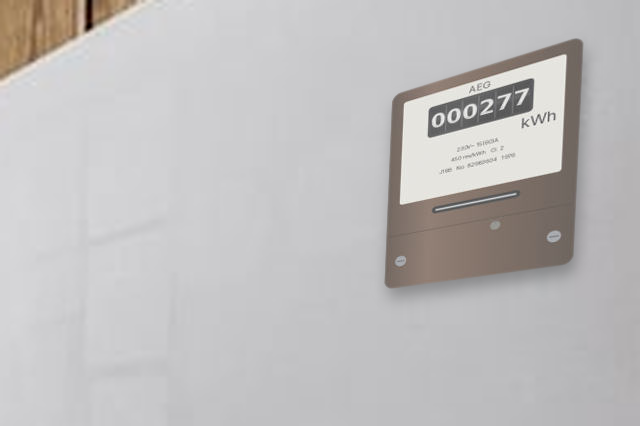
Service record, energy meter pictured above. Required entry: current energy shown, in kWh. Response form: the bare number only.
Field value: 277
